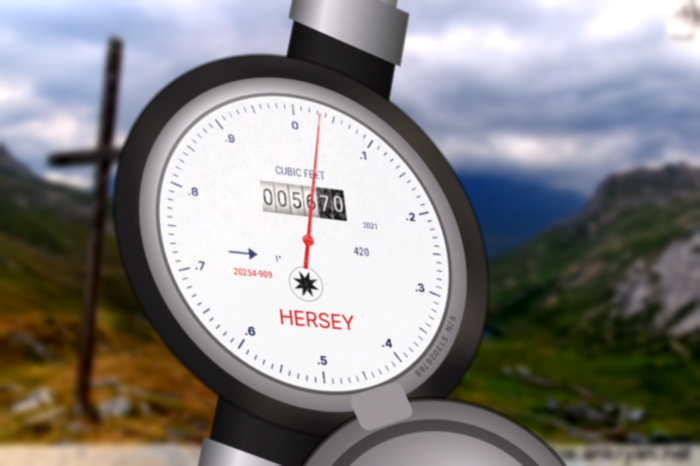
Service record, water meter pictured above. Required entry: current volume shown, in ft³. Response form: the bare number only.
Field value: 5670.03
